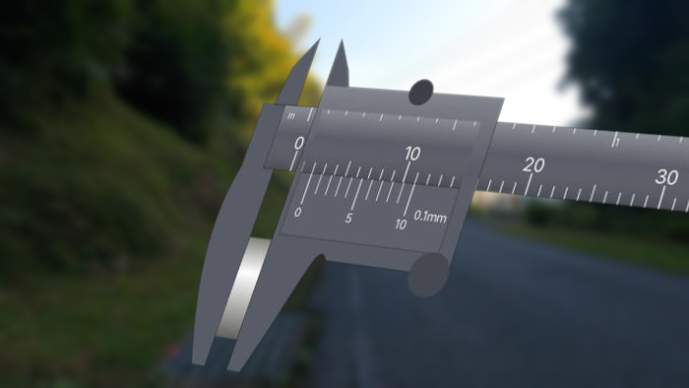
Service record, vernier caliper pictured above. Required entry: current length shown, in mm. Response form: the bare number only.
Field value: 2.0
